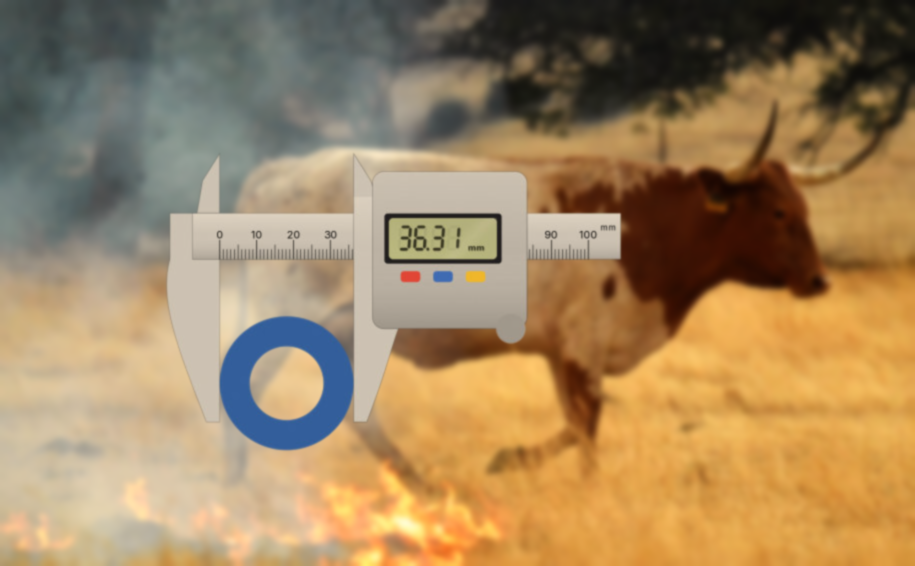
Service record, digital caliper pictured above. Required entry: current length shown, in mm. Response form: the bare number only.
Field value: 36.31
